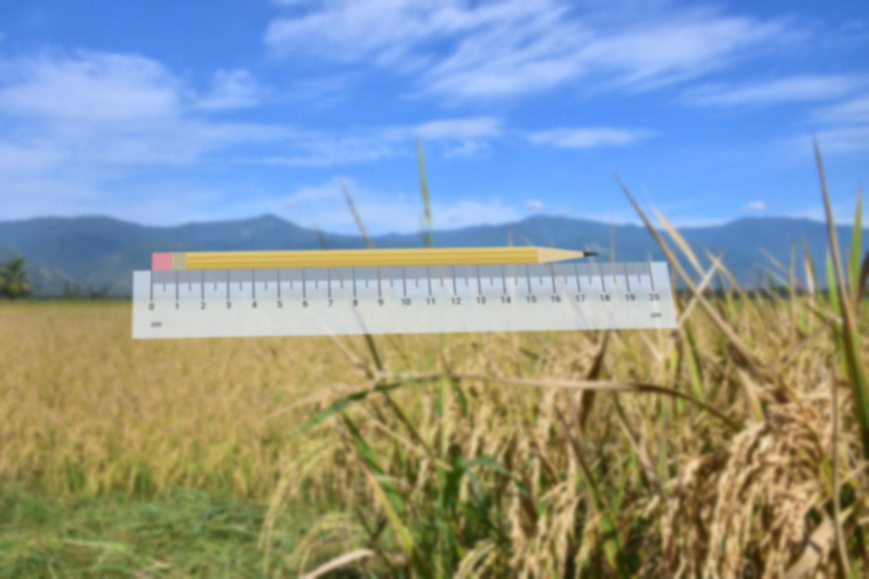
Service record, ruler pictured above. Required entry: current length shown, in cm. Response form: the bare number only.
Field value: 18
